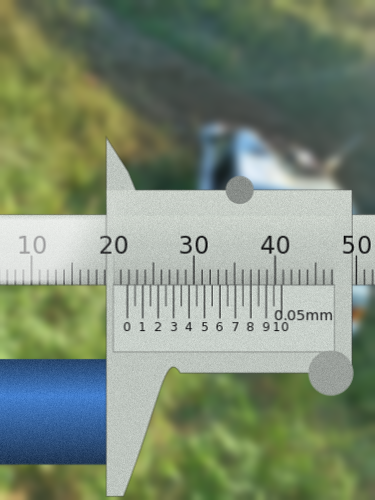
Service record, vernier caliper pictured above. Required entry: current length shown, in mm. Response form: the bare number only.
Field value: 21.8
